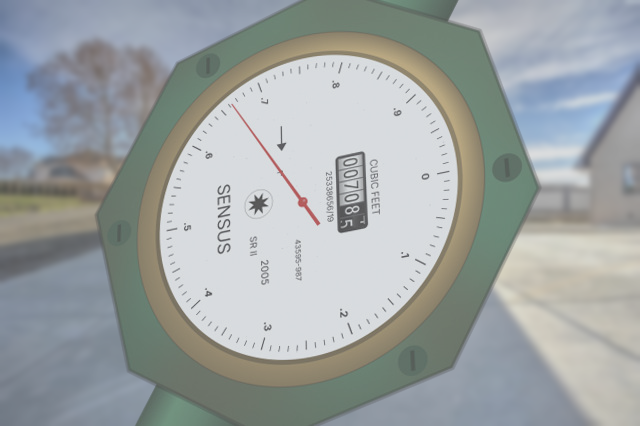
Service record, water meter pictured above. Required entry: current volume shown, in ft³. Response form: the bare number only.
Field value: 7084.66
